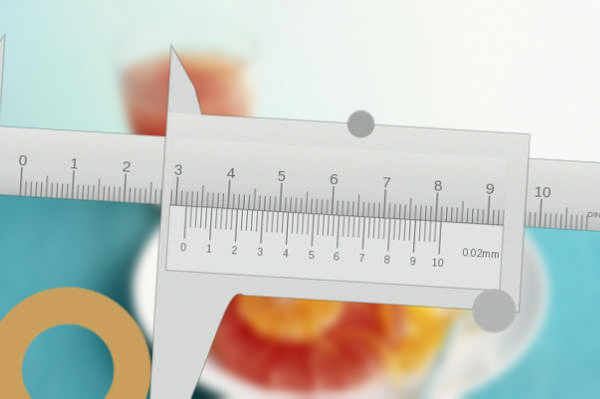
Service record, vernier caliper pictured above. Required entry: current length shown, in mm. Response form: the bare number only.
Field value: 32.0
